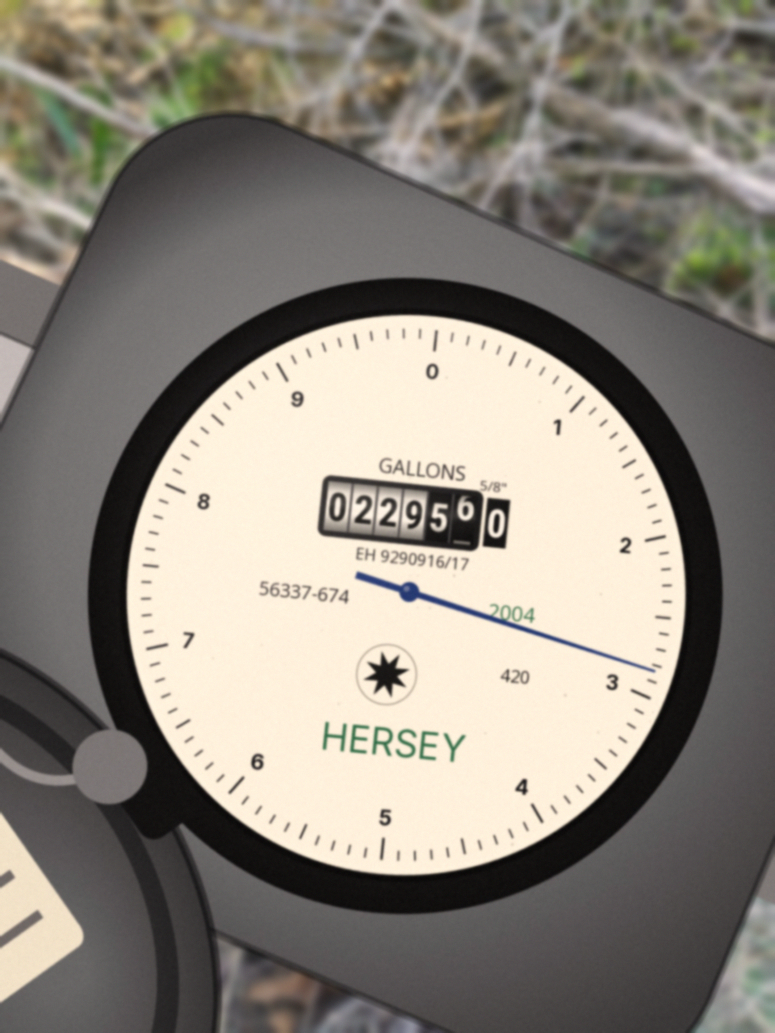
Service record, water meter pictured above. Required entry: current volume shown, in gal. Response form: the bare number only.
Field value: 229562.8
